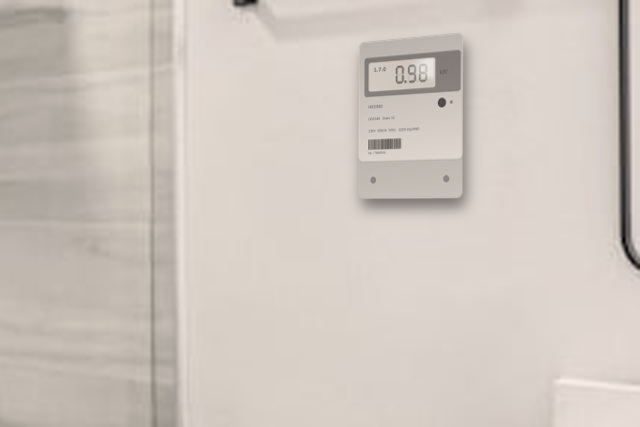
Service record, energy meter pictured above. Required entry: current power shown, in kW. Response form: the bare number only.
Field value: 0.98
